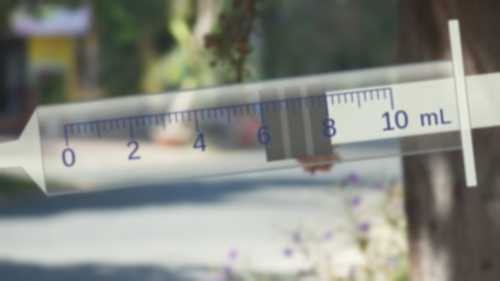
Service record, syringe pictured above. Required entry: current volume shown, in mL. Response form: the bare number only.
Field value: 6
